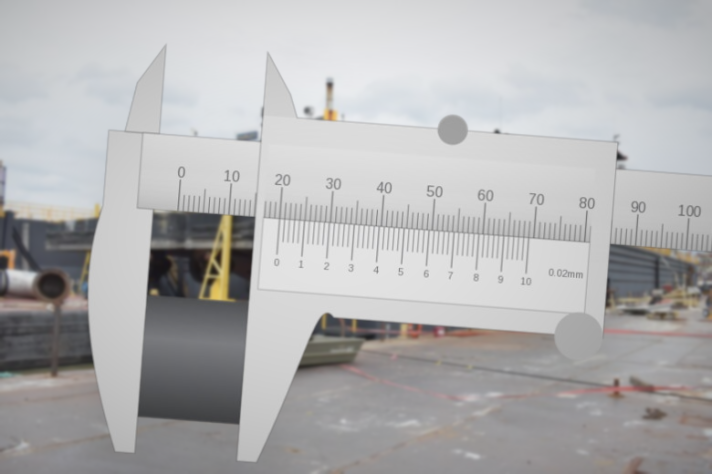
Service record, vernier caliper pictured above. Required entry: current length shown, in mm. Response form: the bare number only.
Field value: 20.0
